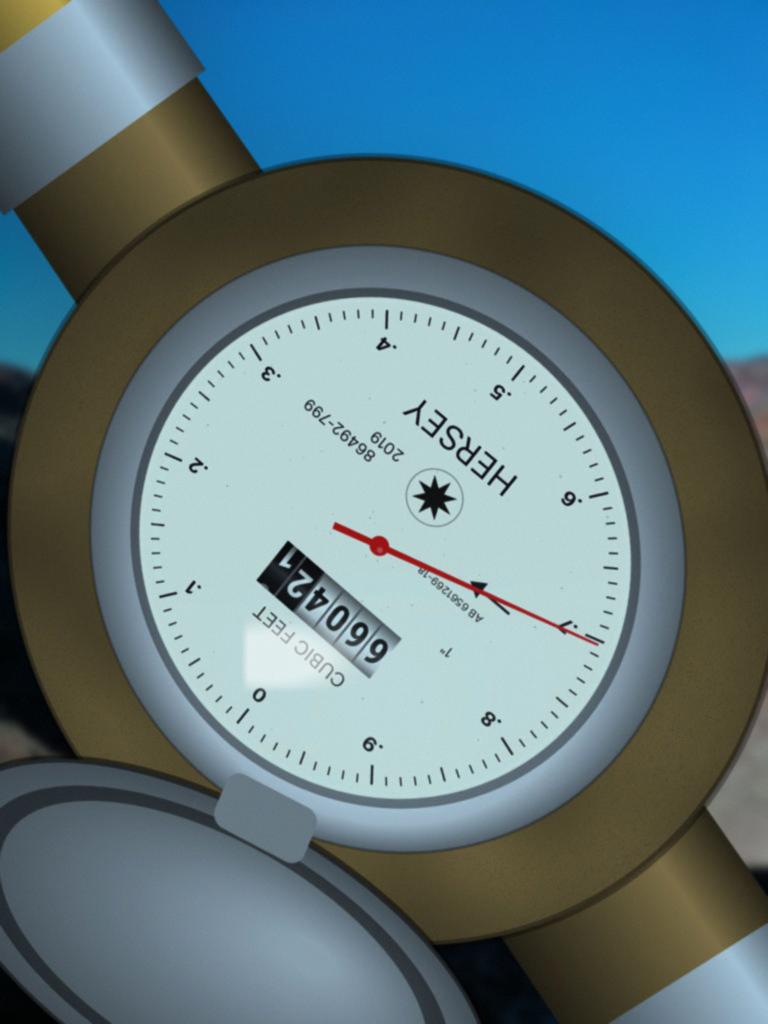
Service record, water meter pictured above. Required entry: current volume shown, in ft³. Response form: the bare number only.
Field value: 660420.70
